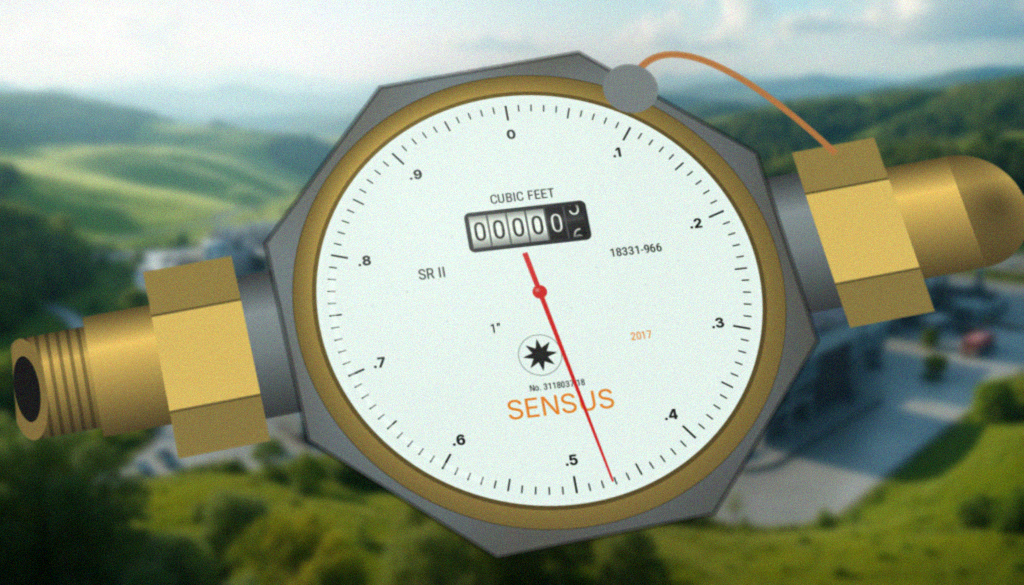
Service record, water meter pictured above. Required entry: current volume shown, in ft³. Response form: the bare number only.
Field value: 5.47
